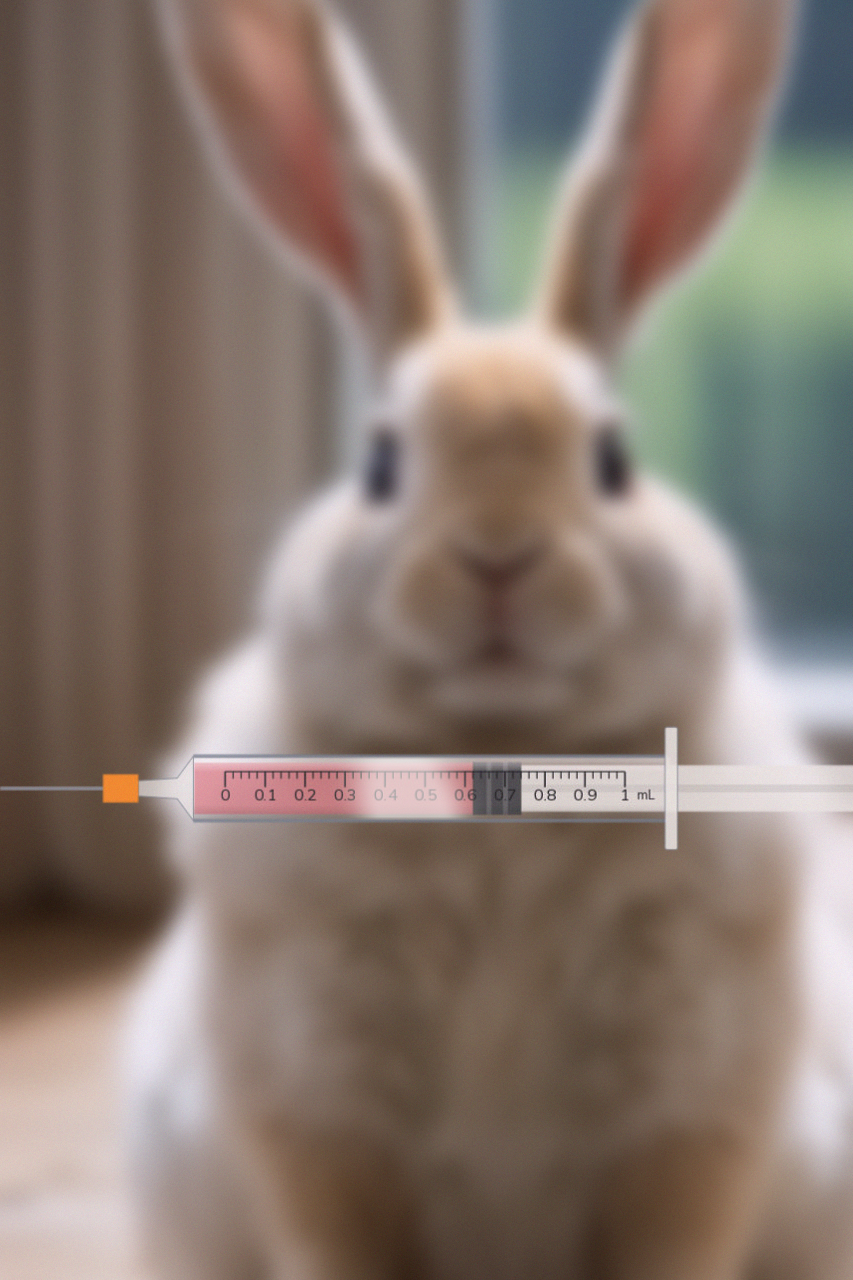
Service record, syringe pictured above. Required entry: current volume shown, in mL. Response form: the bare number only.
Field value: 0.62
